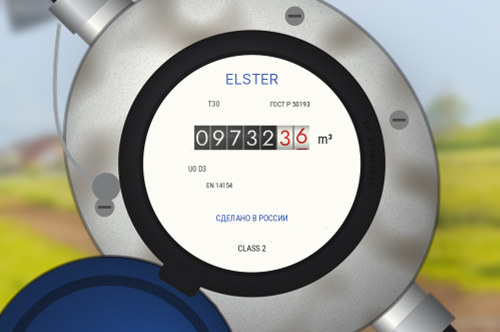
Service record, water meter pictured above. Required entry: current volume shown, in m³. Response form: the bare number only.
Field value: 9732.36
